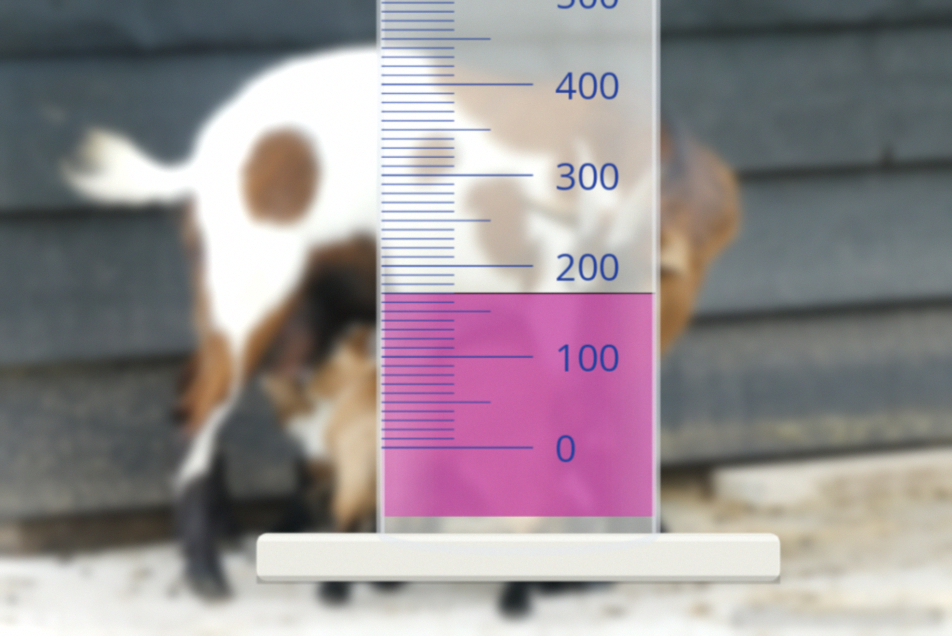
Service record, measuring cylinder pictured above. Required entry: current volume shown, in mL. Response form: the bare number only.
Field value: 170
